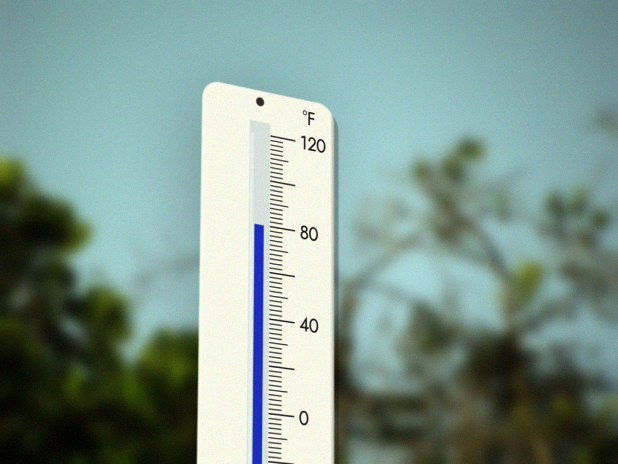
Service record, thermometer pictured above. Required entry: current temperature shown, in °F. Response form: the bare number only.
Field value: 80
